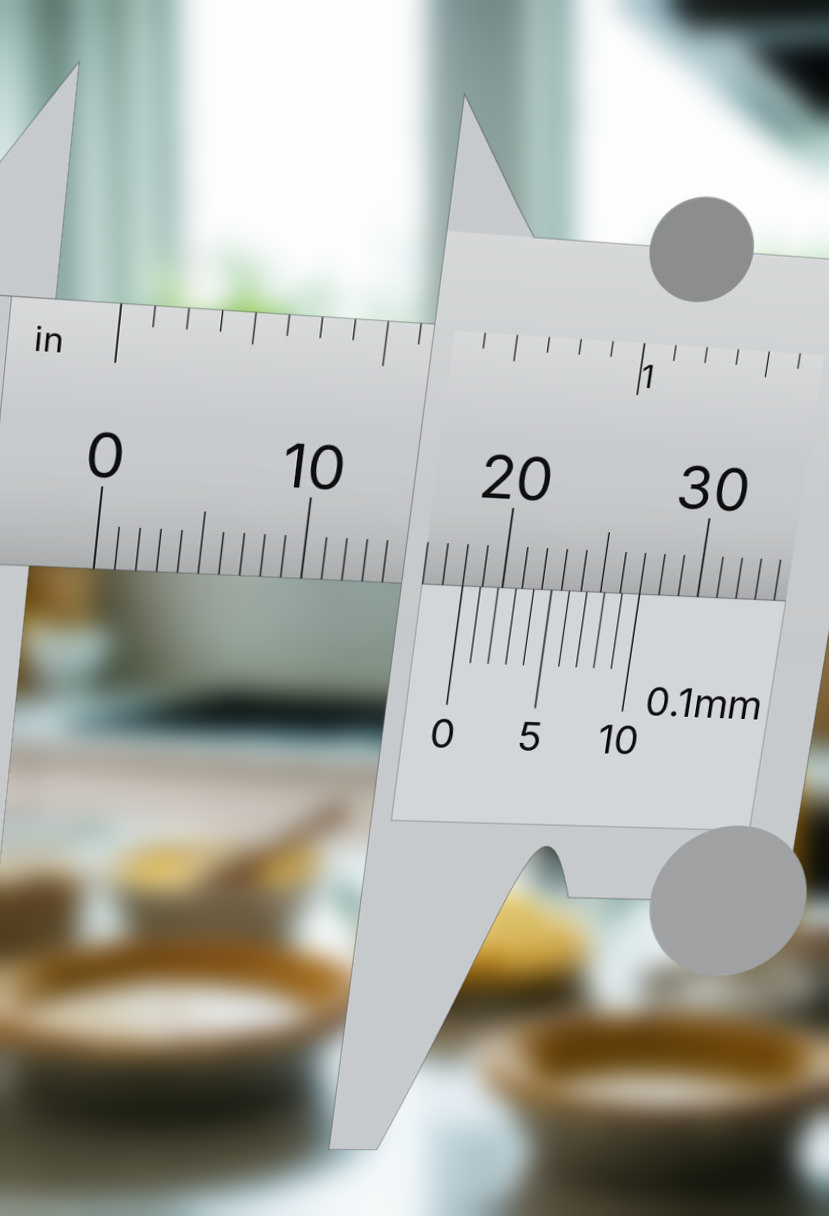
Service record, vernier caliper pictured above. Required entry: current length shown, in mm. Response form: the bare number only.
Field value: 18.0
